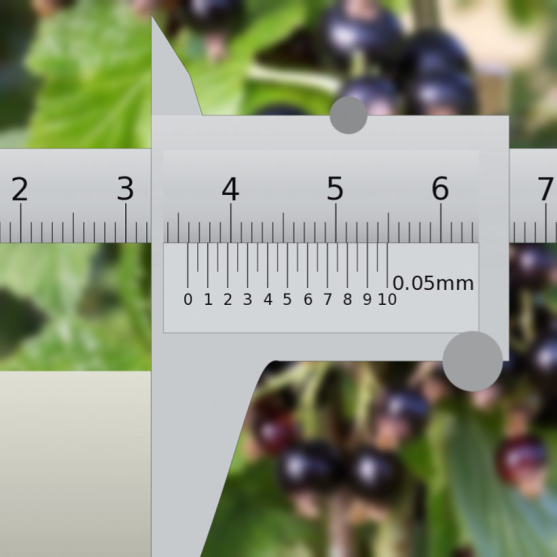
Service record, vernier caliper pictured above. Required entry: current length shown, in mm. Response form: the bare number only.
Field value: 35.9
